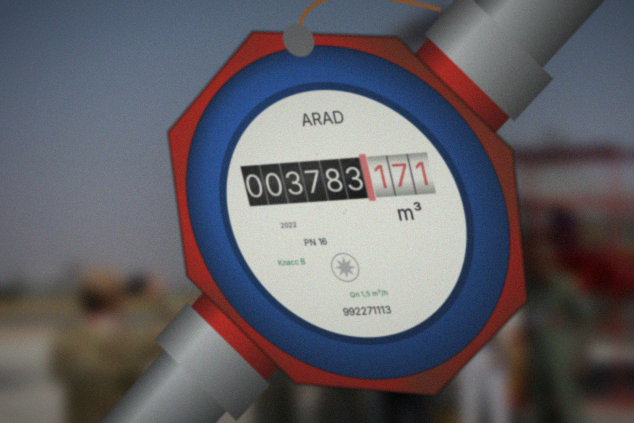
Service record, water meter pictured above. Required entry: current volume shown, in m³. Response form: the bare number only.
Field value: 3783.171
